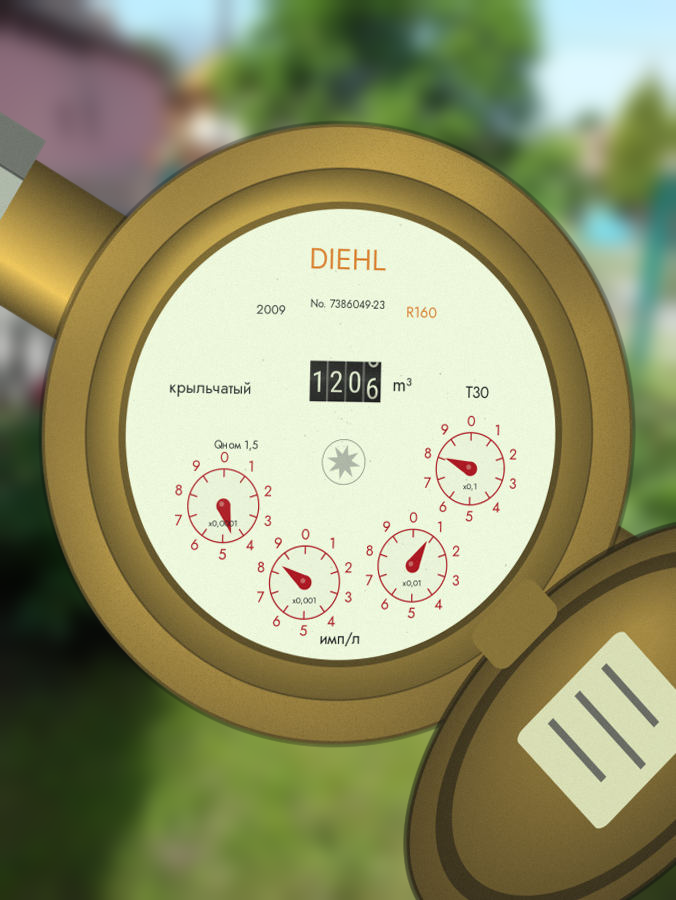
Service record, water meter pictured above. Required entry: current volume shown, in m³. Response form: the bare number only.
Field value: 1205.8084
